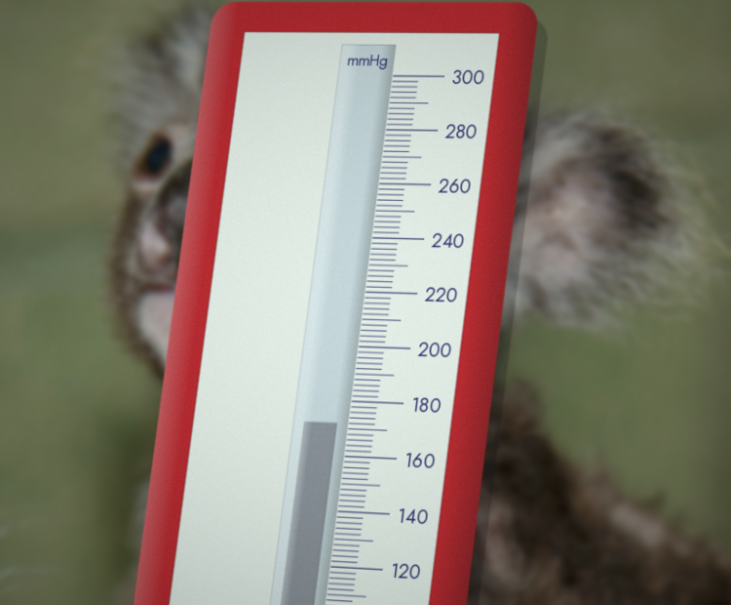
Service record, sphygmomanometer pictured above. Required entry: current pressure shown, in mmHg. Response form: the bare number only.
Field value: 172
